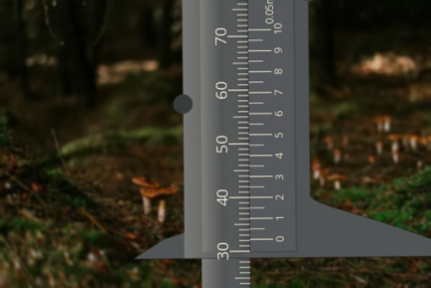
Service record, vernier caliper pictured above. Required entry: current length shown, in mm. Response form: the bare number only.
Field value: 32.2
